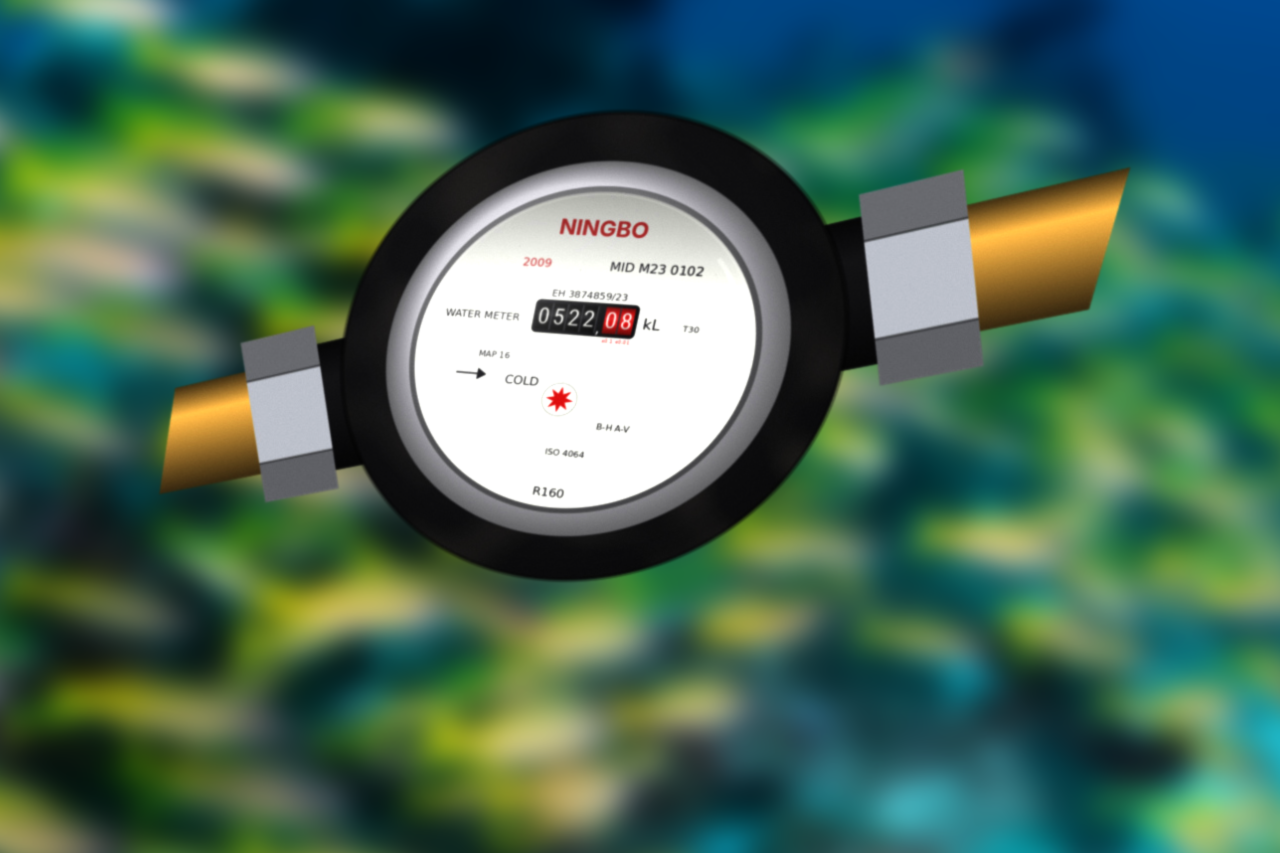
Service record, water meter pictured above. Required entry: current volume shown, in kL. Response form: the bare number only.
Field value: 522.08
